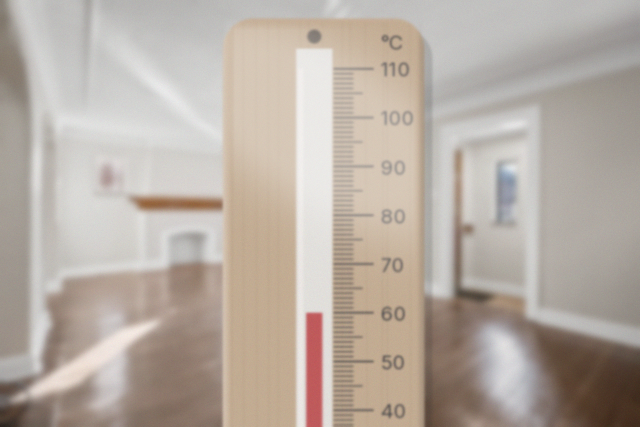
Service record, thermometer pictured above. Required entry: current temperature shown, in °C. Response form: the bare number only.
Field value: 60
